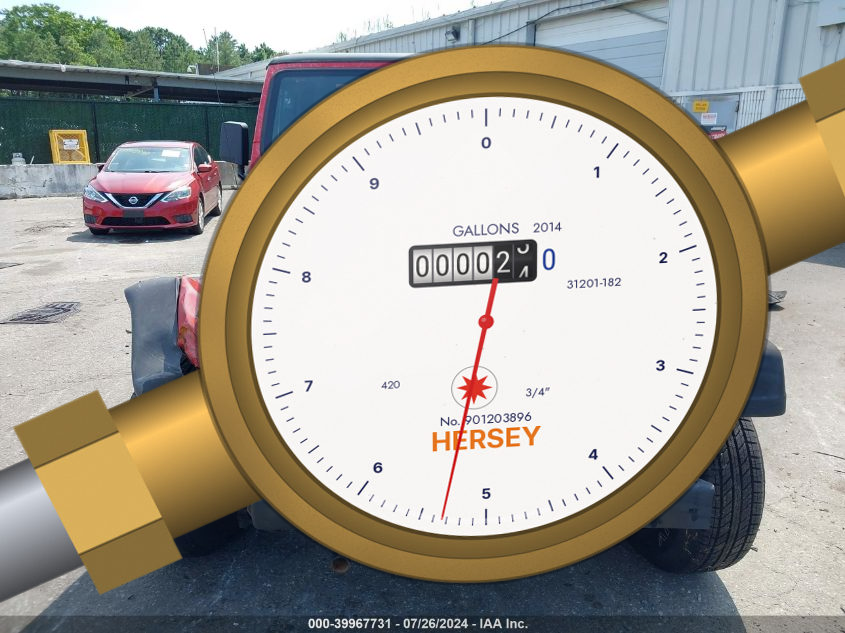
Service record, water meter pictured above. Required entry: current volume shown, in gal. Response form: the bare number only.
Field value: 235.3
